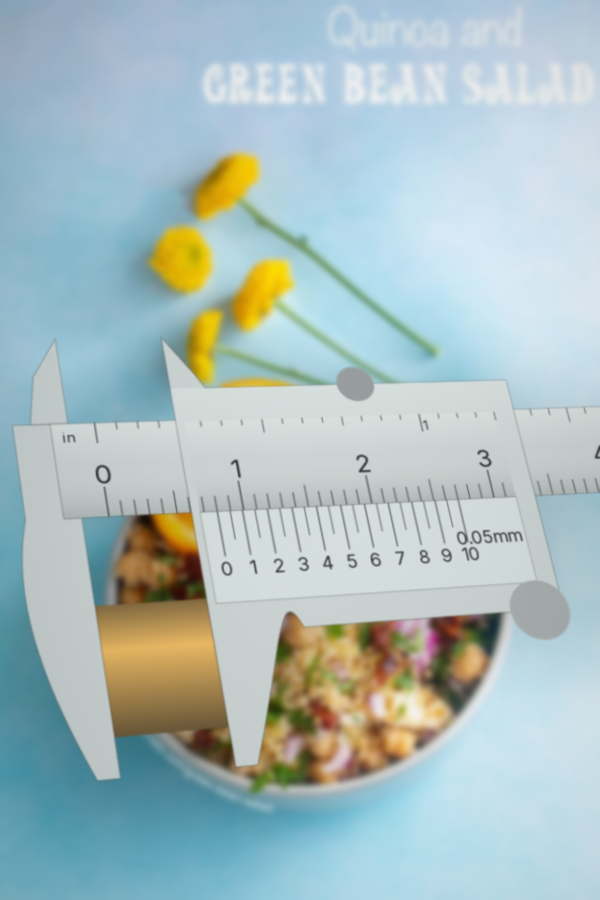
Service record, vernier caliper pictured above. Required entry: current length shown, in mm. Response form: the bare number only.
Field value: 8.0
